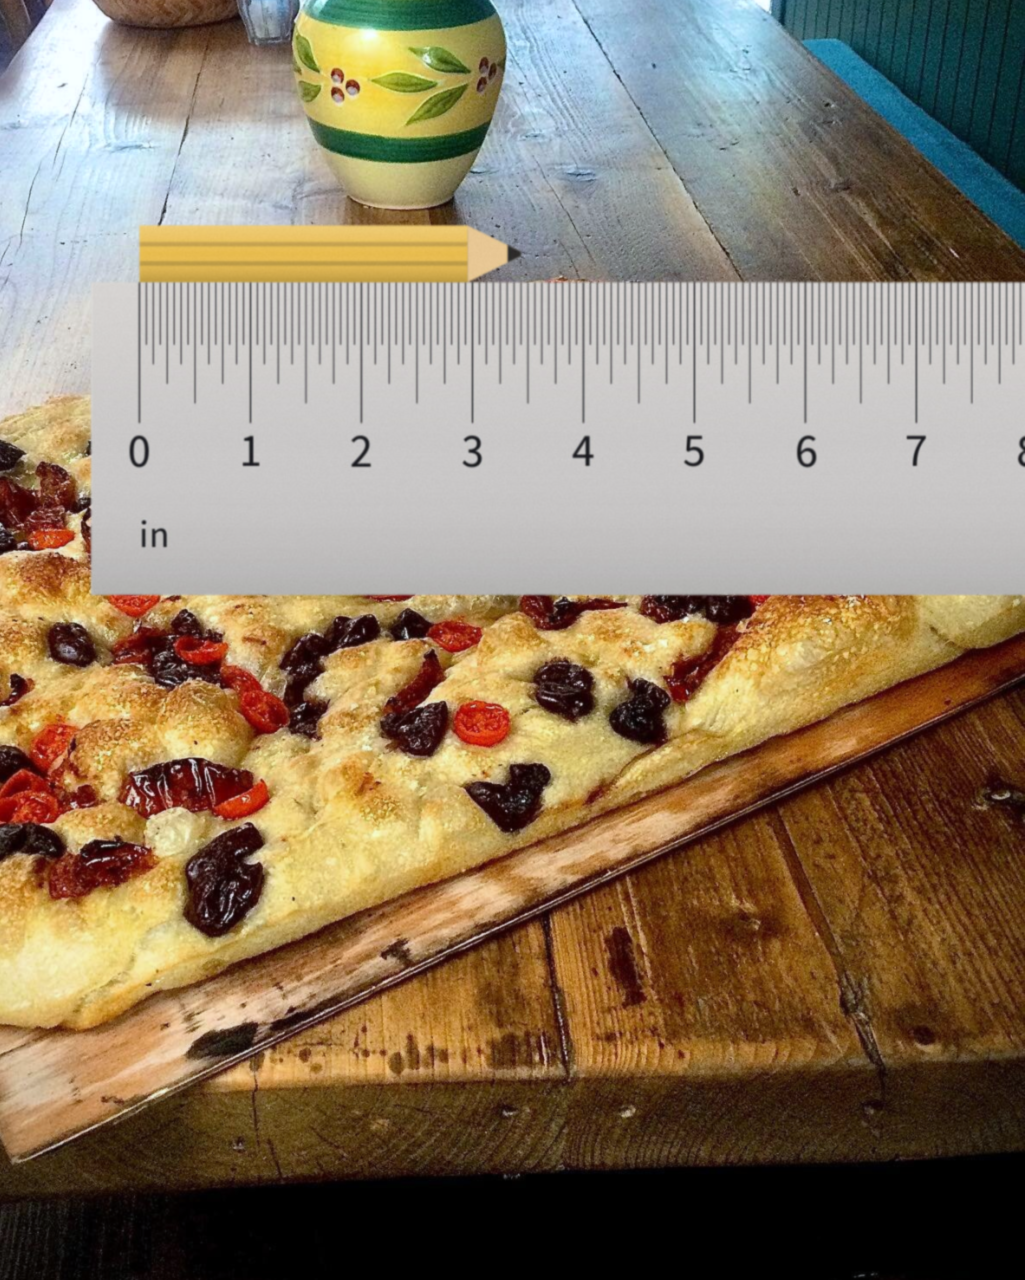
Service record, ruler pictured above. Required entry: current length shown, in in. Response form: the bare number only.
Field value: 3.4375
